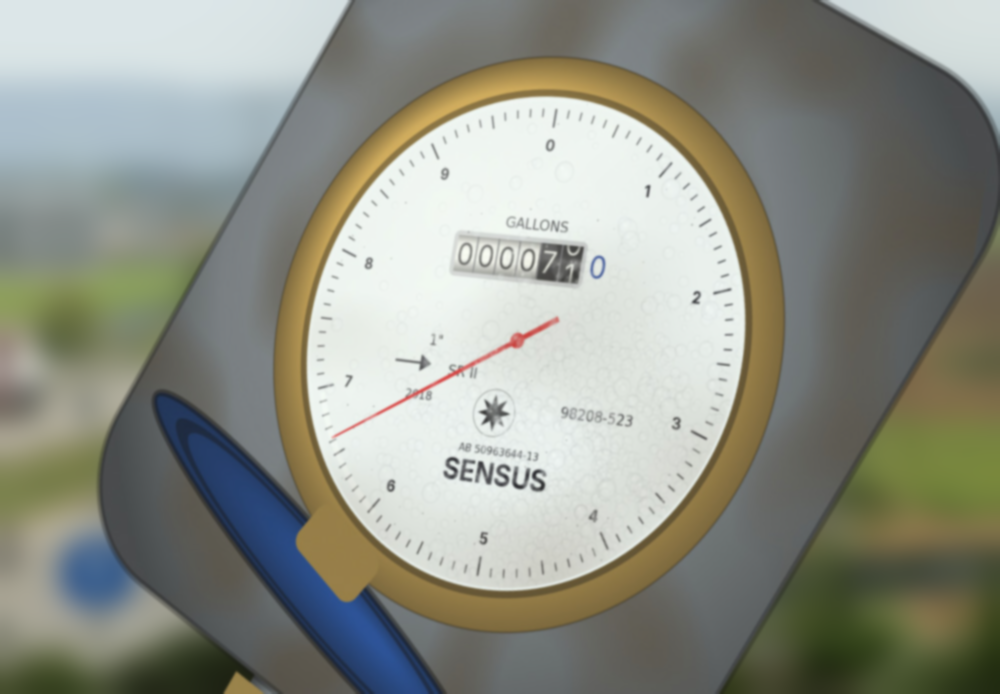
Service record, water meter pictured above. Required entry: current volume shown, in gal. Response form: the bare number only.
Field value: 706.6
